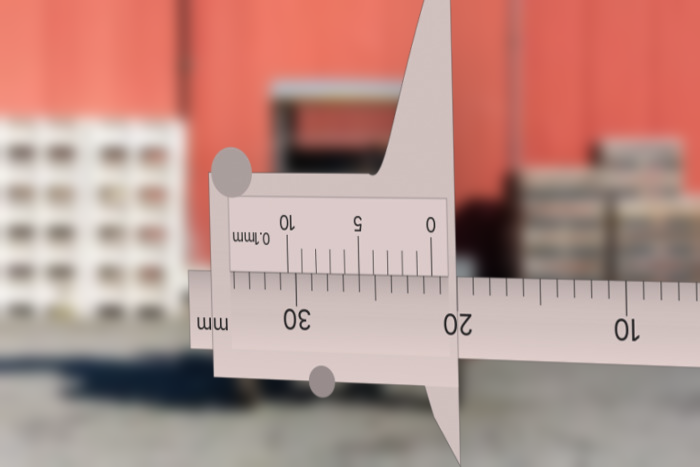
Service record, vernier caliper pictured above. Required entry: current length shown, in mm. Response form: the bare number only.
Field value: 21.5
